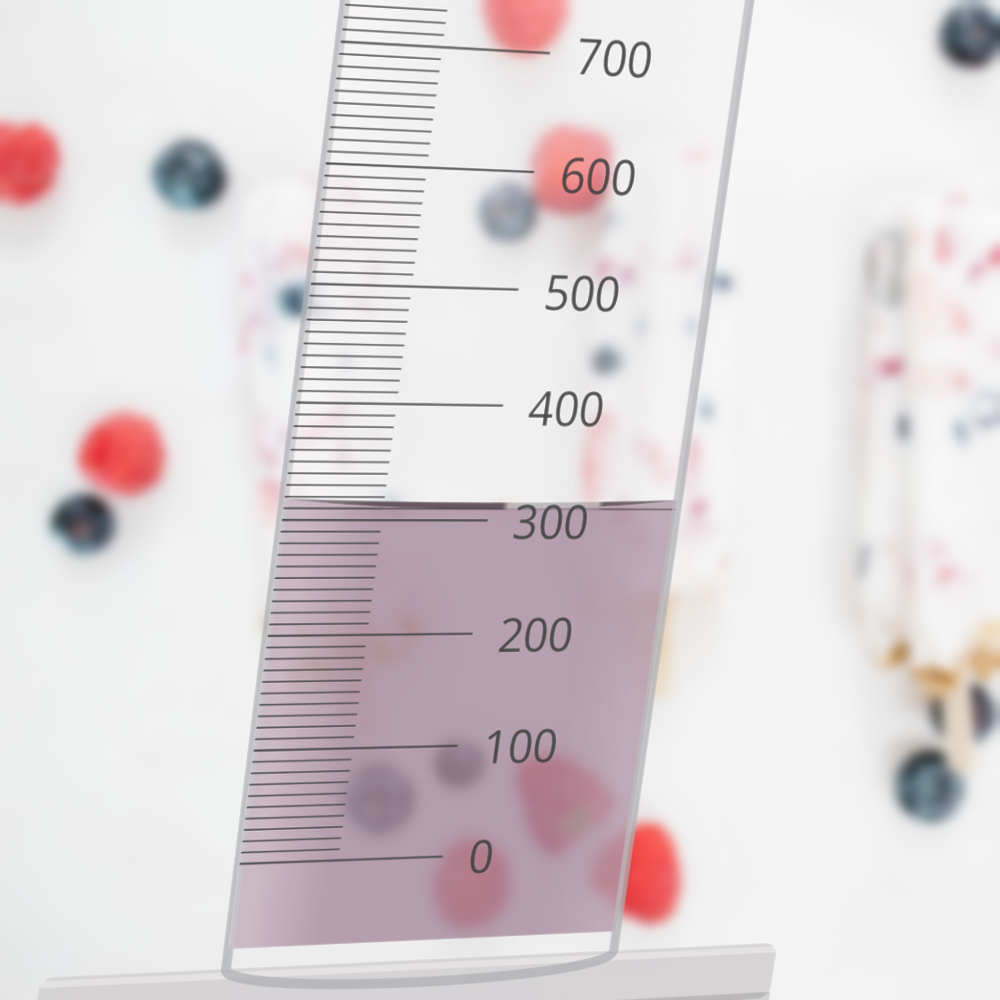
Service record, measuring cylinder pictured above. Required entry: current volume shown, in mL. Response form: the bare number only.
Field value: 310
